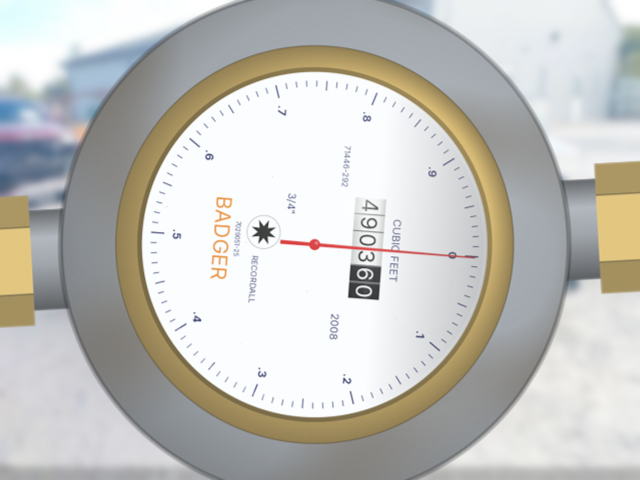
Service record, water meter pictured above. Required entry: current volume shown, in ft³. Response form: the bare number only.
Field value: 490360.00
